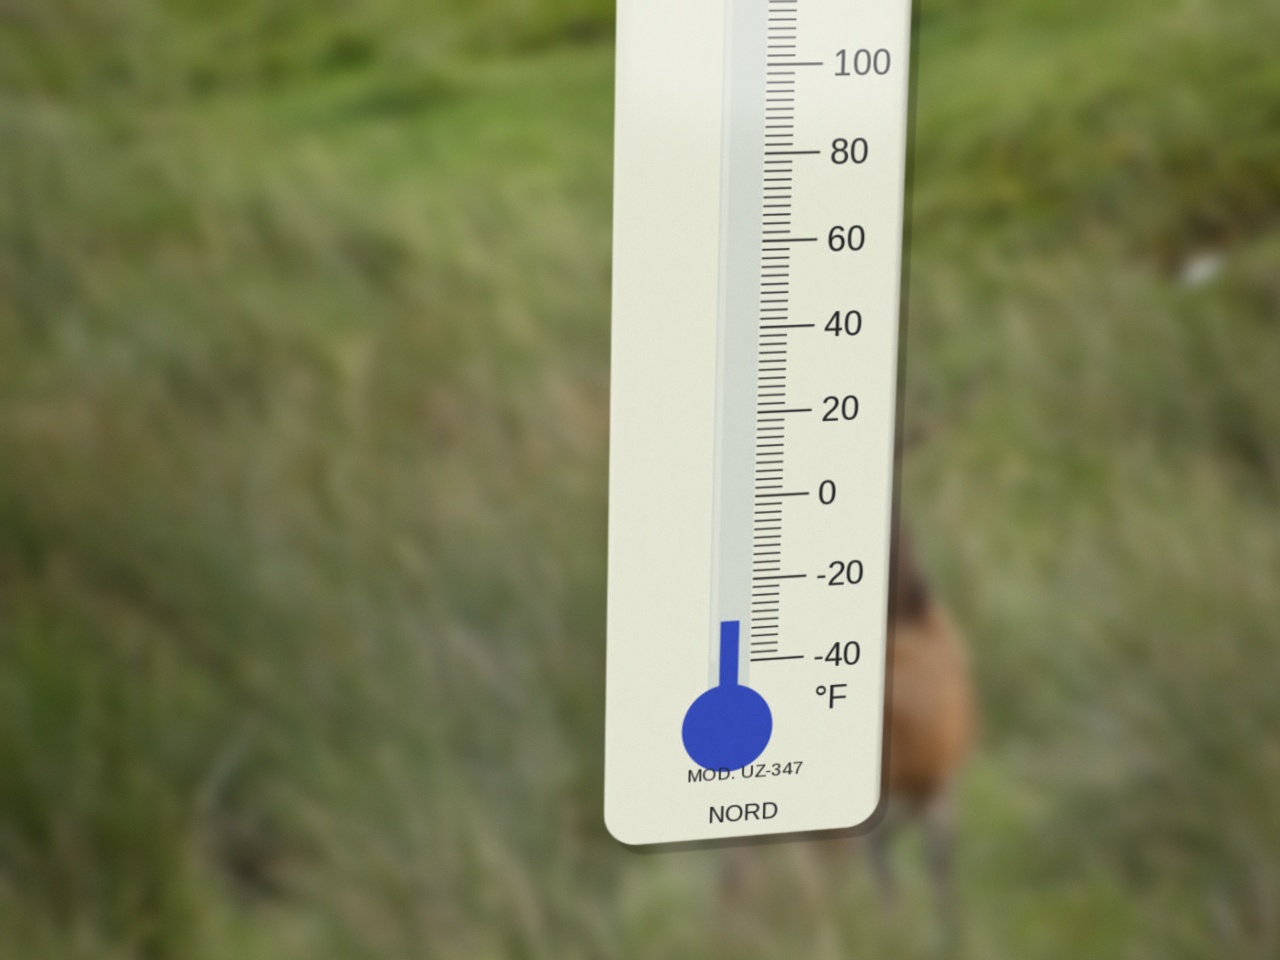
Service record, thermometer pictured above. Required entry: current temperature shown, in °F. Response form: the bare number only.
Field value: -30
